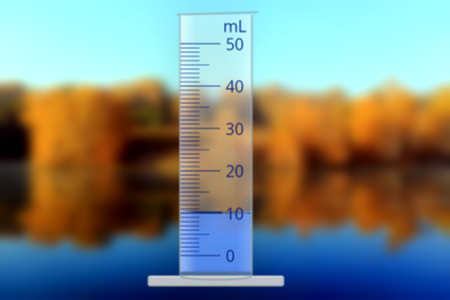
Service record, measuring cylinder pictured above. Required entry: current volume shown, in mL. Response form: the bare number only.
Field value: 10
